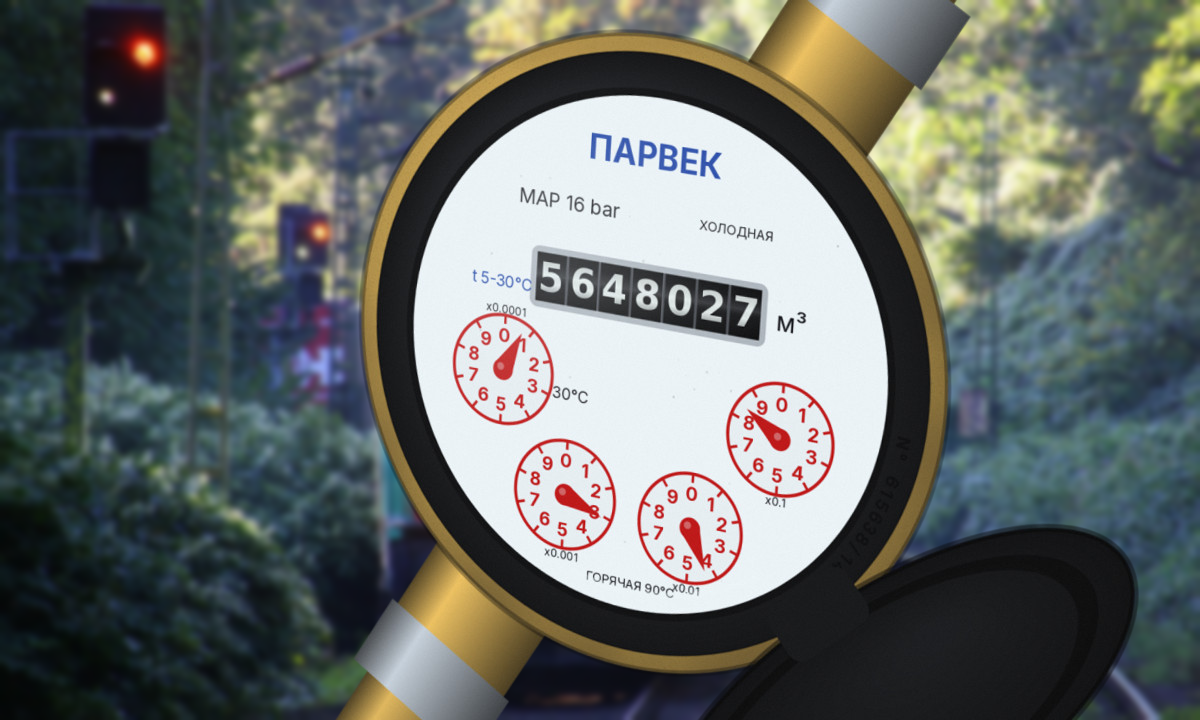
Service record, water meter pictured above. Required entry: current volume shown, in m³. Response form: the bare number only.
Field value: 5648027.8430
